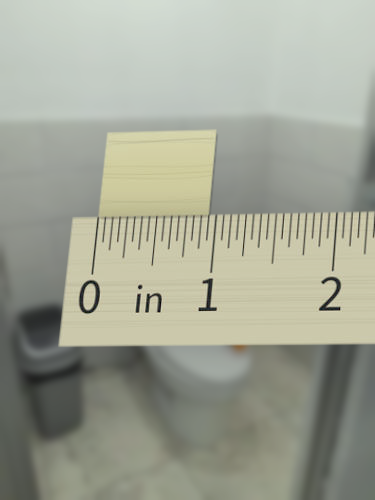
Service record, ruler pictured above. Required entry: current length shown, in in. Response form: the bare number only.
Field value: 0.9375
